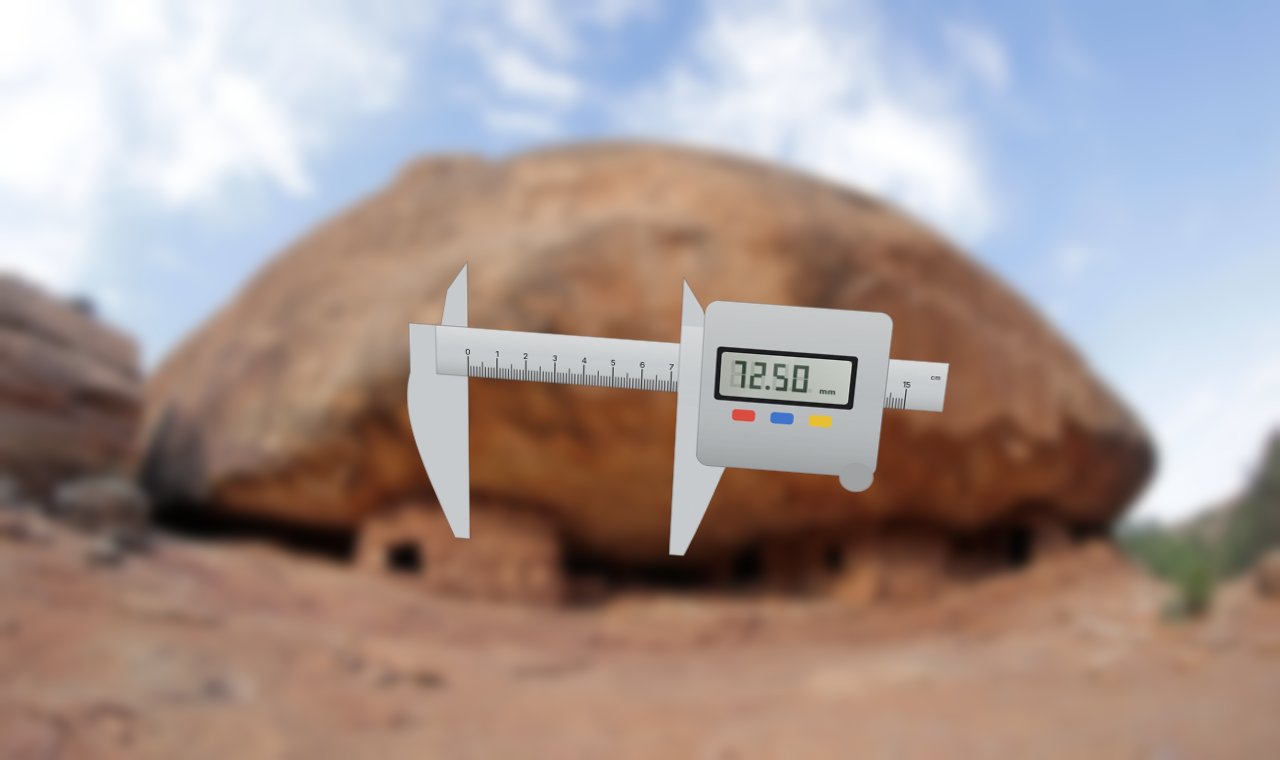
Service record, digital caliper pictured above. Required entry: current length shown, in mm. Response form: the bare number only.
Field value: 72.50
